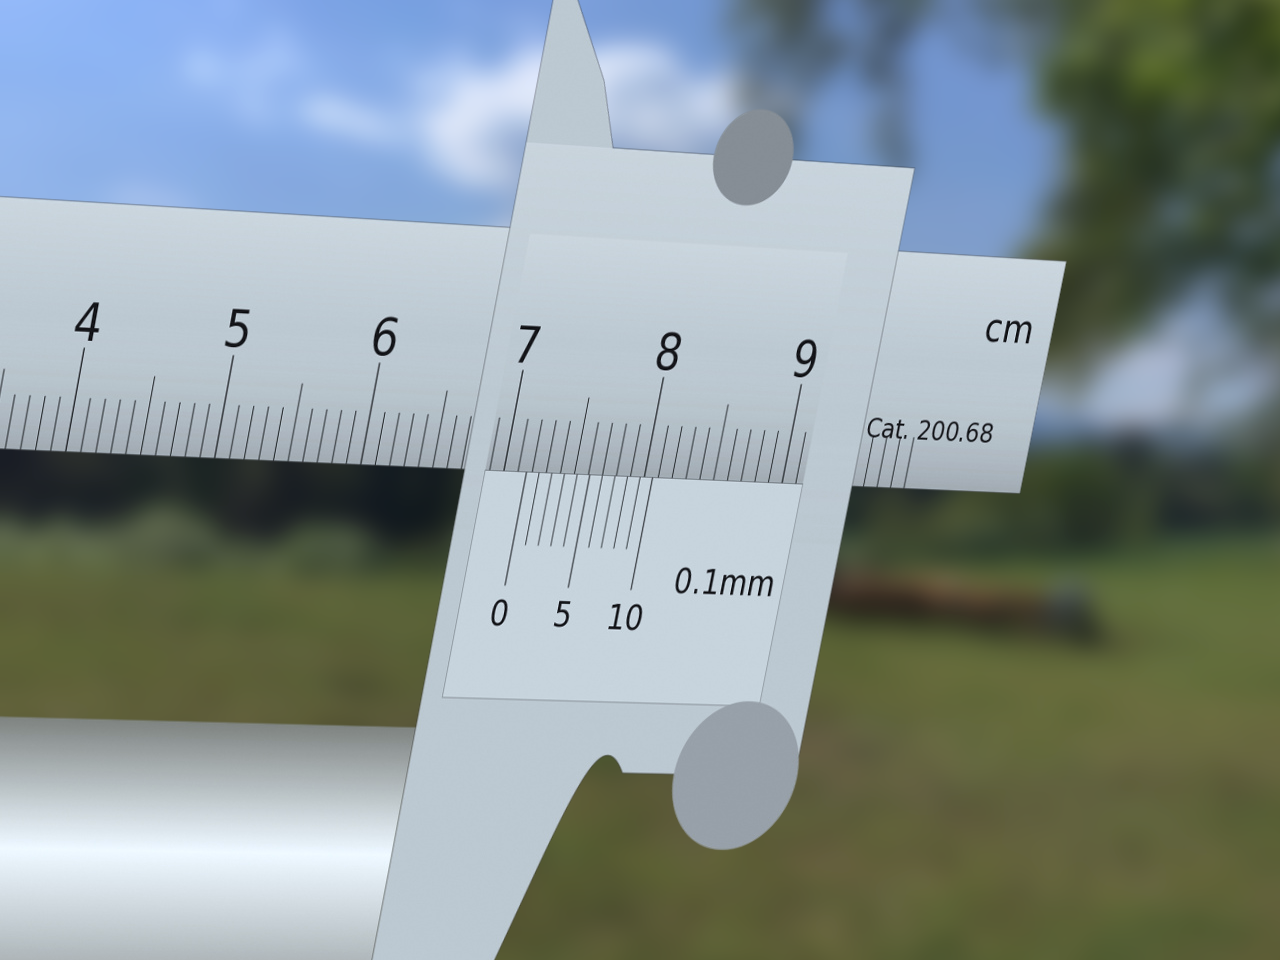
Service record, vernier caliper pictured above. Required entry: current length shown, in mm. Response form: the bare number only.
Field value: 71.6
